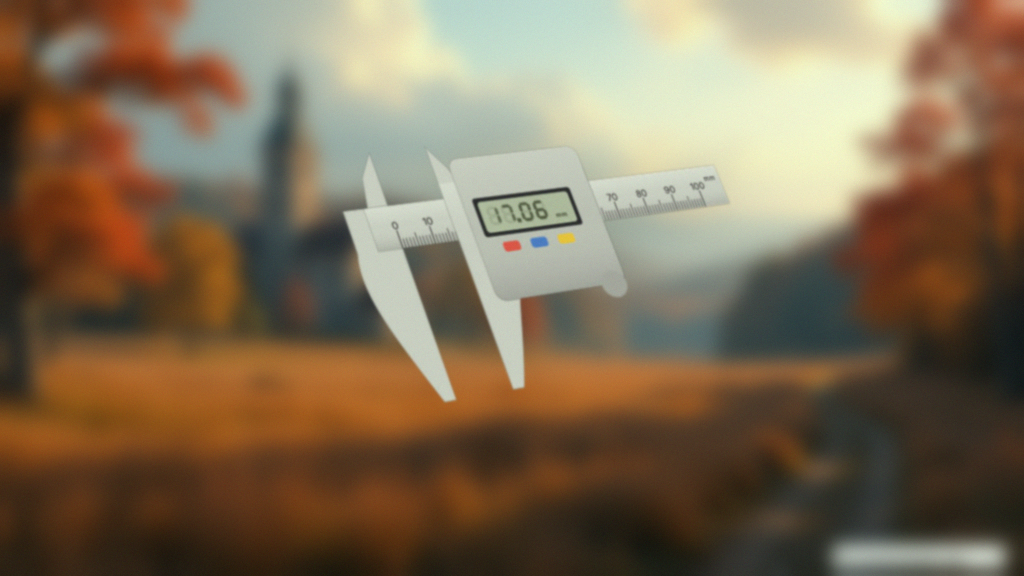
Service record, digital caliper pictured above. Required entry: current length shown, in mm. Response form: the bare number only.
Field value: 17.06
